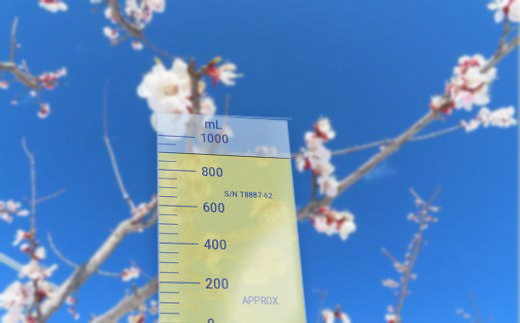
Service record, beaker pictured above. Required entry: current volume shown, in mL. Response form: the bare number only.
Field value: 900
